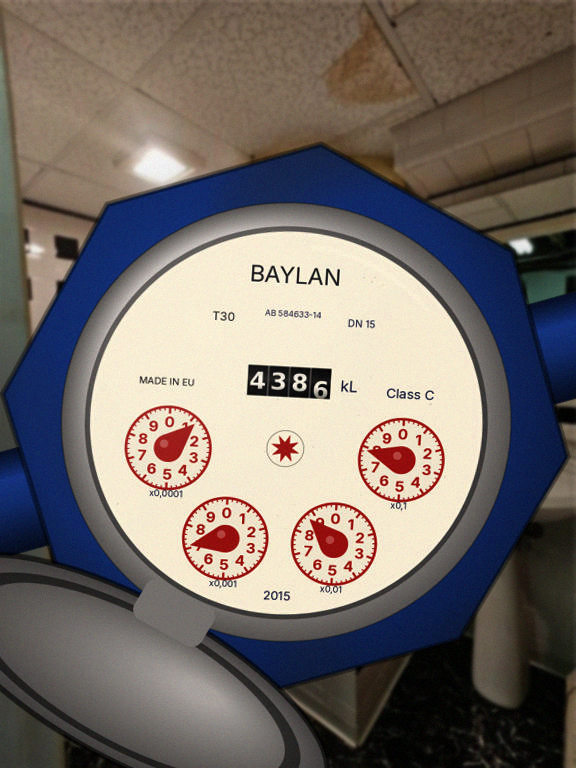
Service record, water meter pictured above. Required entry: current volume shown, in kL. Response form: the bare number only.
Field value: 4385.7871
